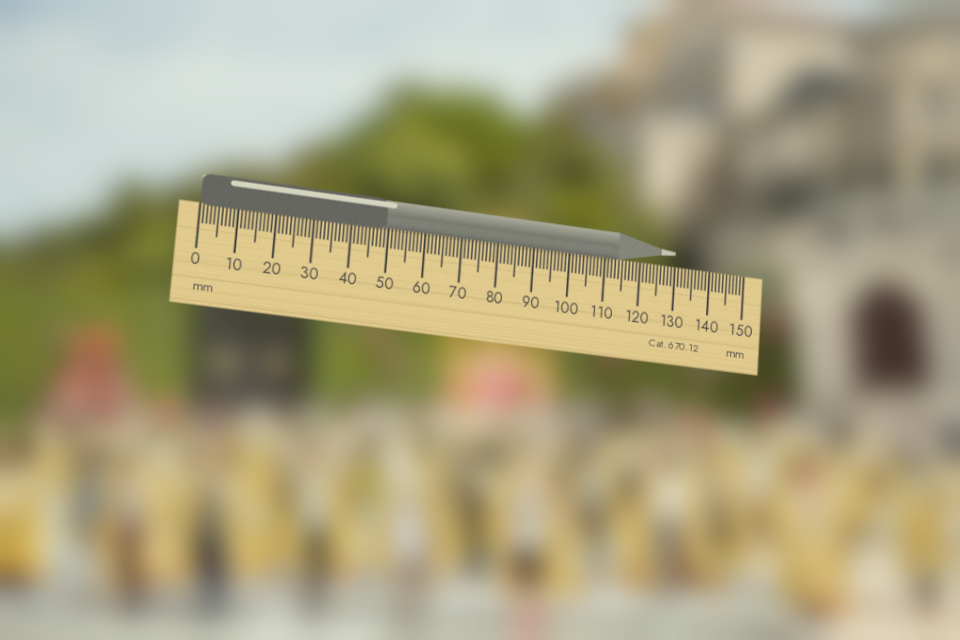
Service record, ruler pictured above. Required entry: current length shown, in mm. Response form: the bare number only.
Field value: 130
